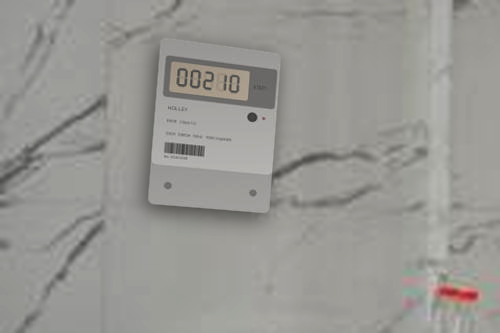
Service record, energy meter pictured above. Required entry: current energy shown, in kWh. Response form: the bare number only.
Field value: 210
